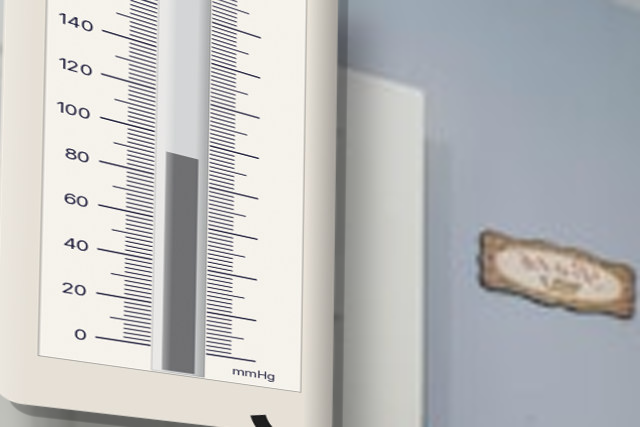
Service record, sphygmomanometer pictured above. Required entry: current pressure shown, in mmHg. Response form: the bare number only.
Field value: 92
